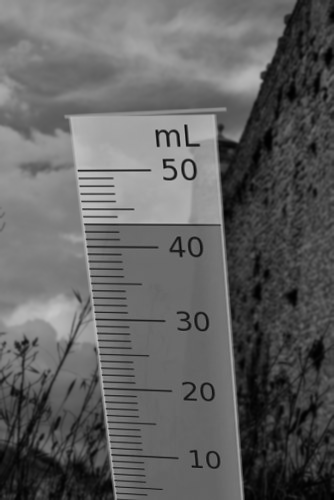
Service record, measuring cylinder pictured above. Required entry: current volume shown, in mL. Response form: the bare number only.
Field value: 43
